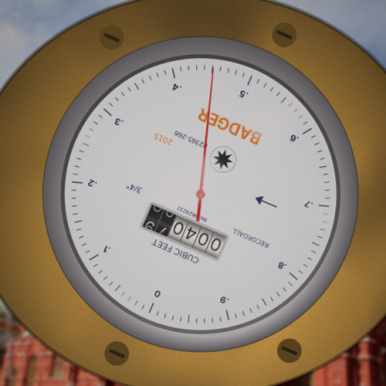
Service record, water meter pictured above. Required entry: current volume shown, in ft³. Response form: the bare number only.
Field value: 4079.45
